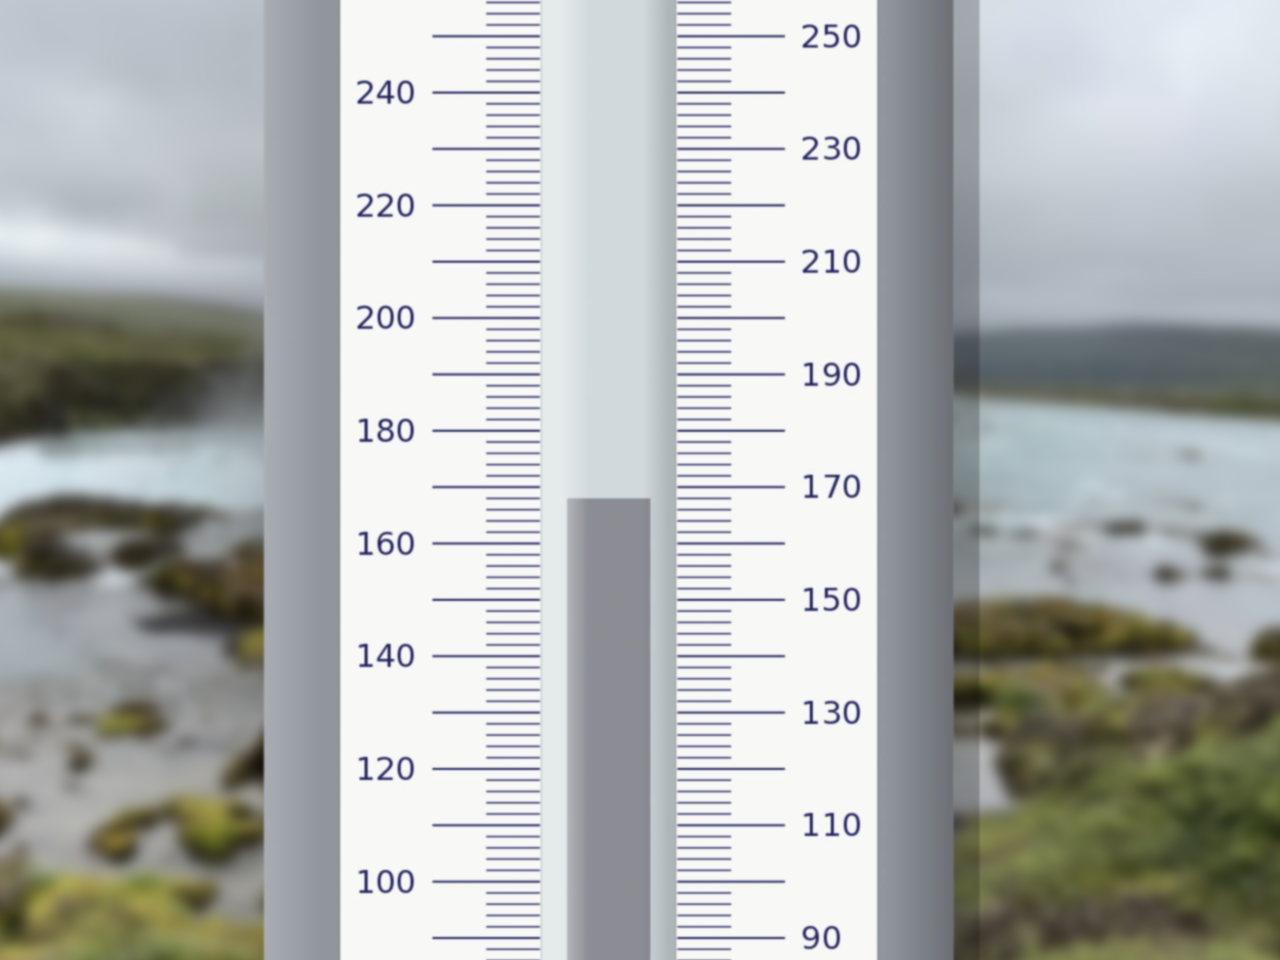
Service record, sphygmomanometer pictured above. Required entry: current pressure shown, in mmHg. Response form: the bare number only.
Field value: 168
